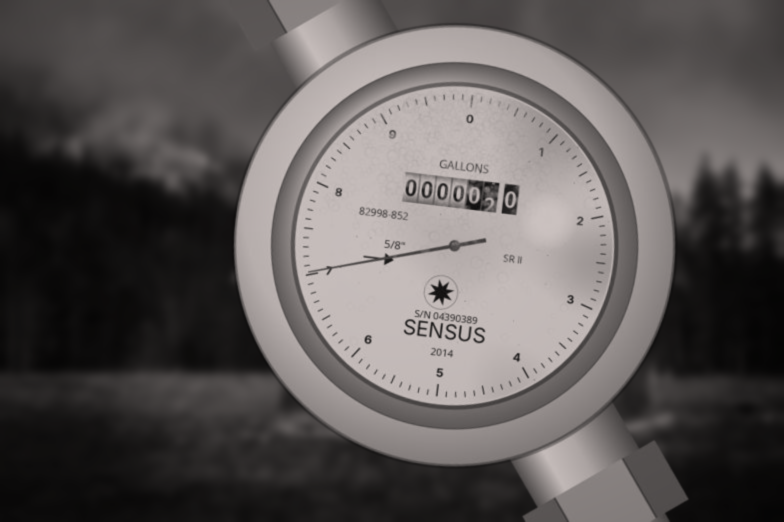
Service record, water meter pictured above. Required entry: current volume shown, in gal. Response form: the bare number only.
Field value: 17.0
